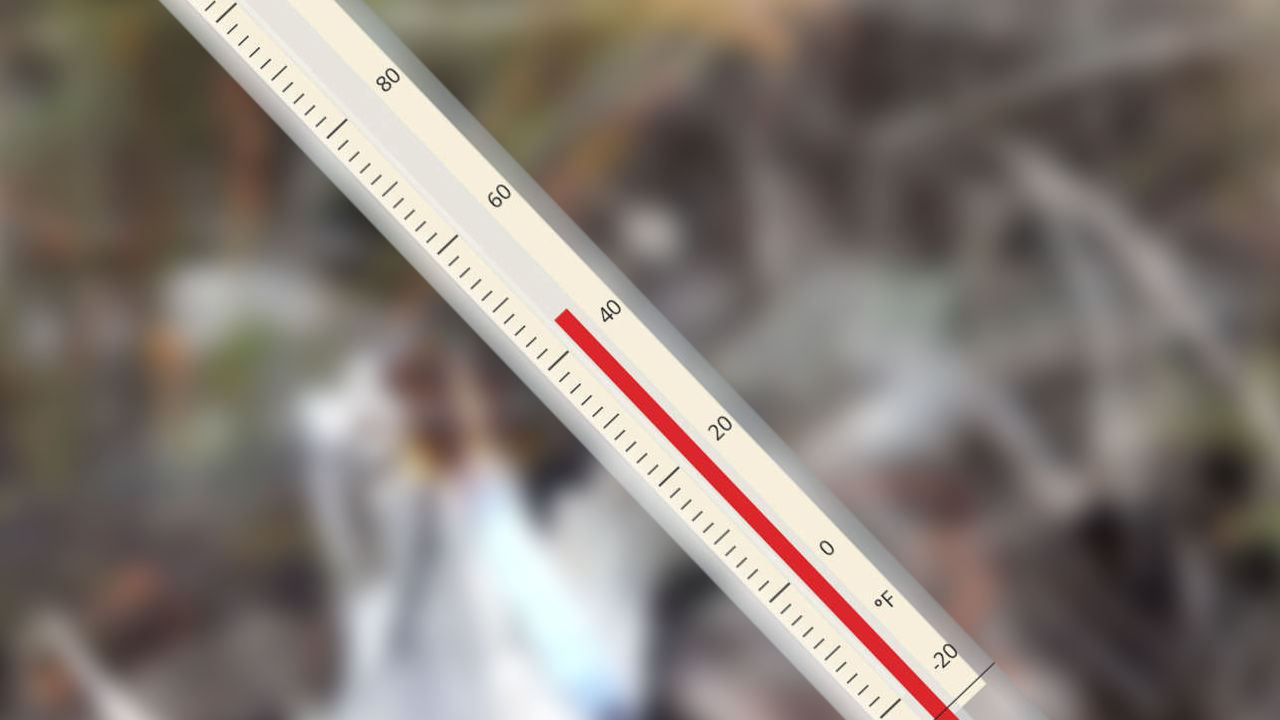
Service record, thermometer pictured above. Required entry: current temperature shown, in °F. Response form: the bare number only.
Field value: 44
